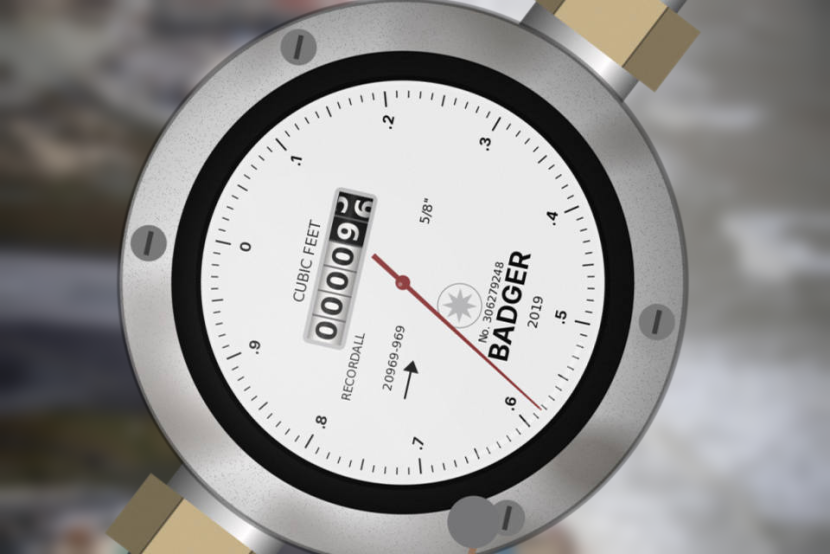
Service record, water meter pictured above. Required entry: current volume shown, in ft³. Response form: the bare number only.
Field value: 95.58
